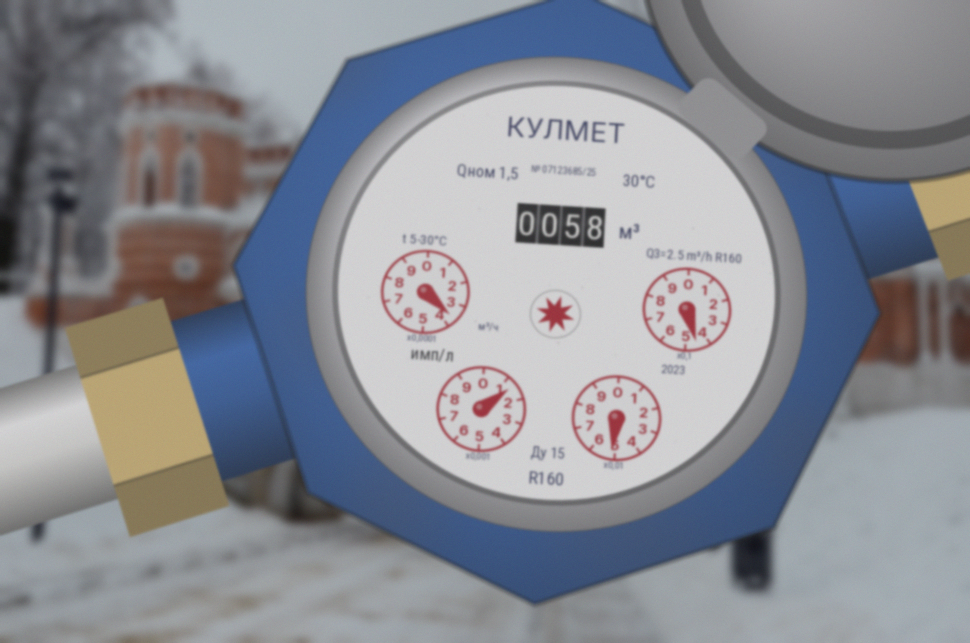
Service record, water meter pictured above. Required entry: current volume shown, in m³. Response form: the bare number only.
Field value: 58.4513
